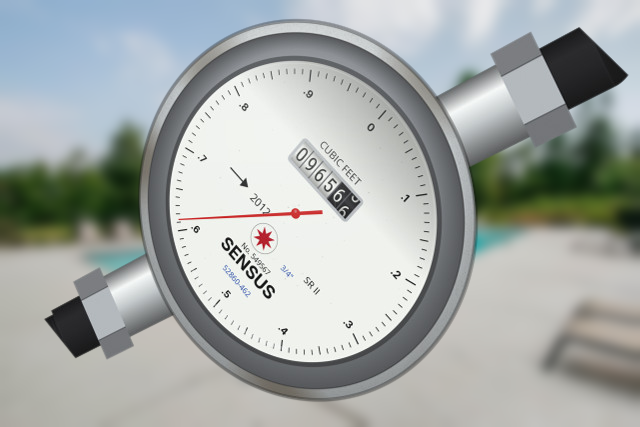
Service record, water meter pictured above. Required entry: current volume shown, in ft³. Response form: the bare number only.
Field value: 96565.61
